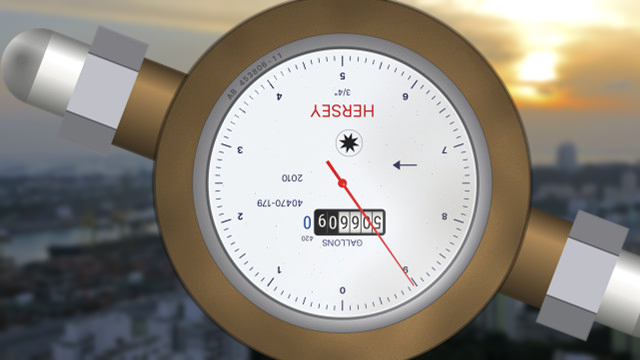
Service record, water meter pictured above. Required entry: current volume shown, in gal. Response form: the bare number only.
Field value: 5066089.0
